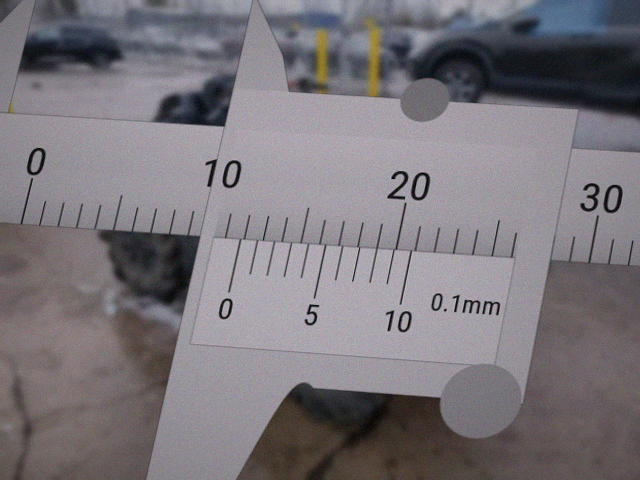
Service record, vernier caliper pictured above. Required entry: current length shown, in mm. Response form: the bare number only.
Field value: 11.8
